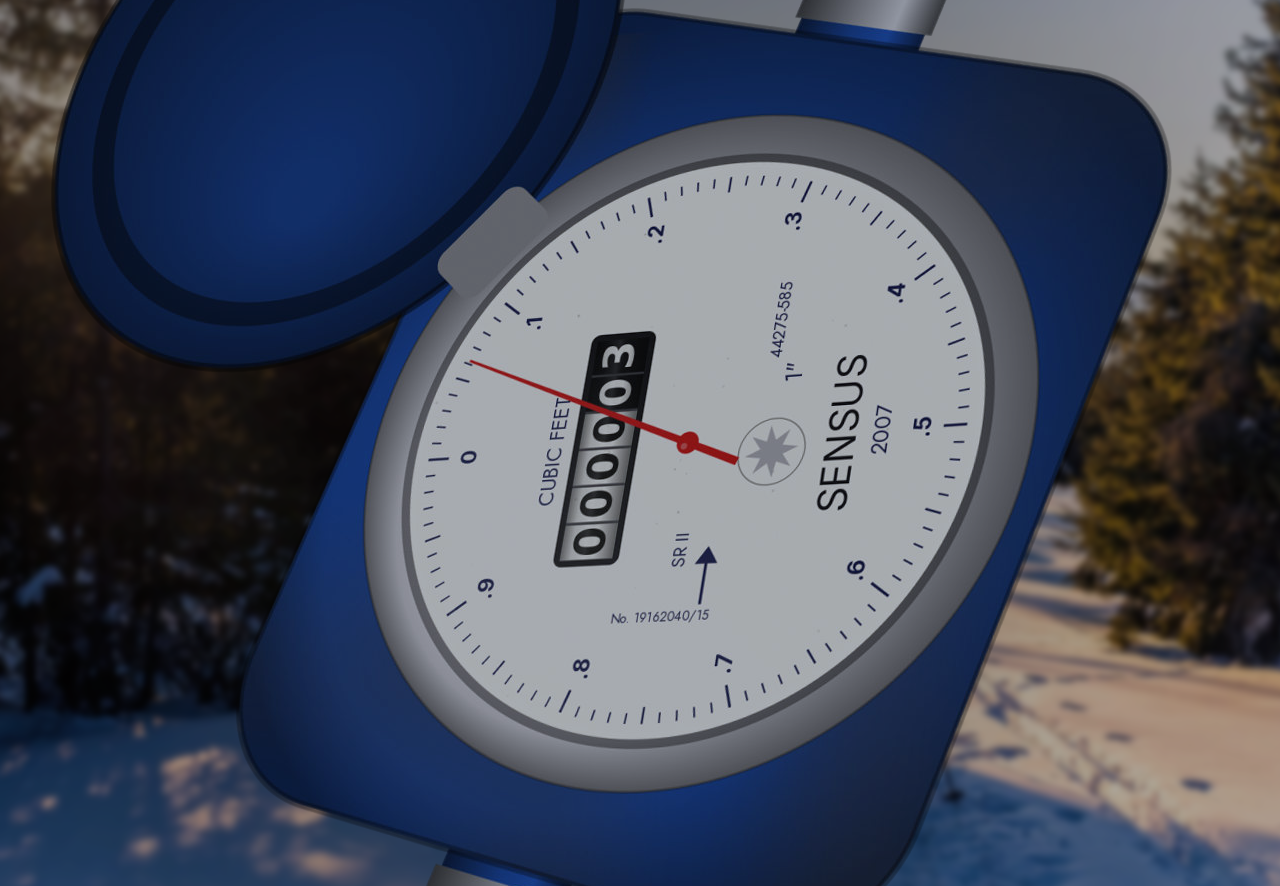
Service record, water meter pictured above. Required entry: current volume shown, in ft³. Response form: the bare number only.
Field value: 3.06
